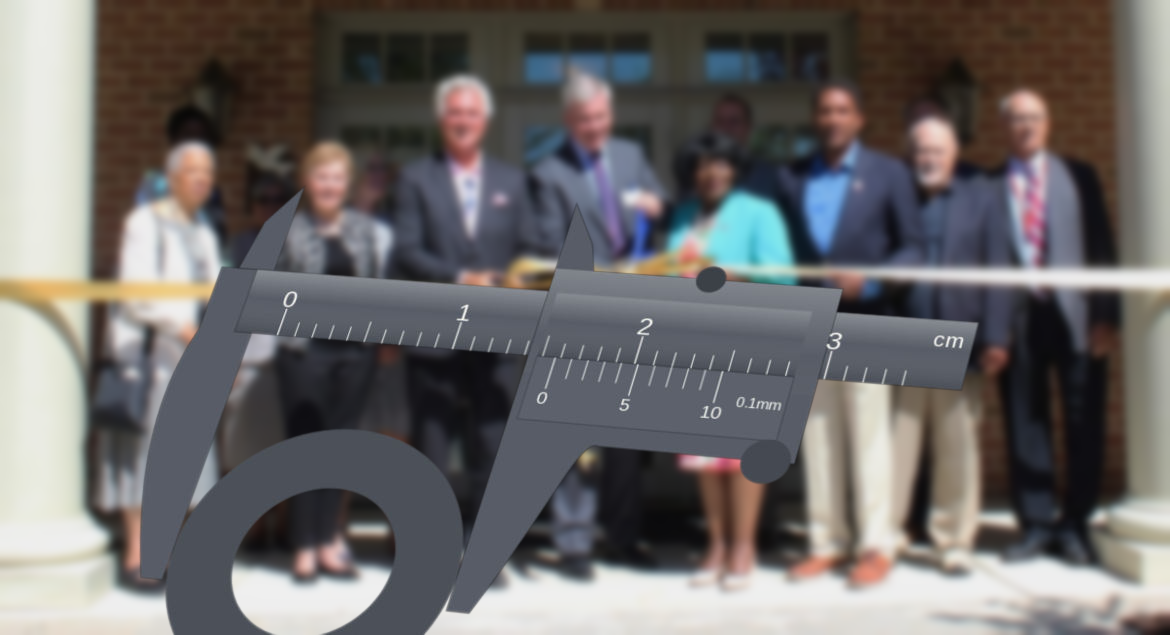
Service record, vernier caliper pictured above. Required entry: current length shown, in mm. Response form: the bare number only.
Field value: 15.7
